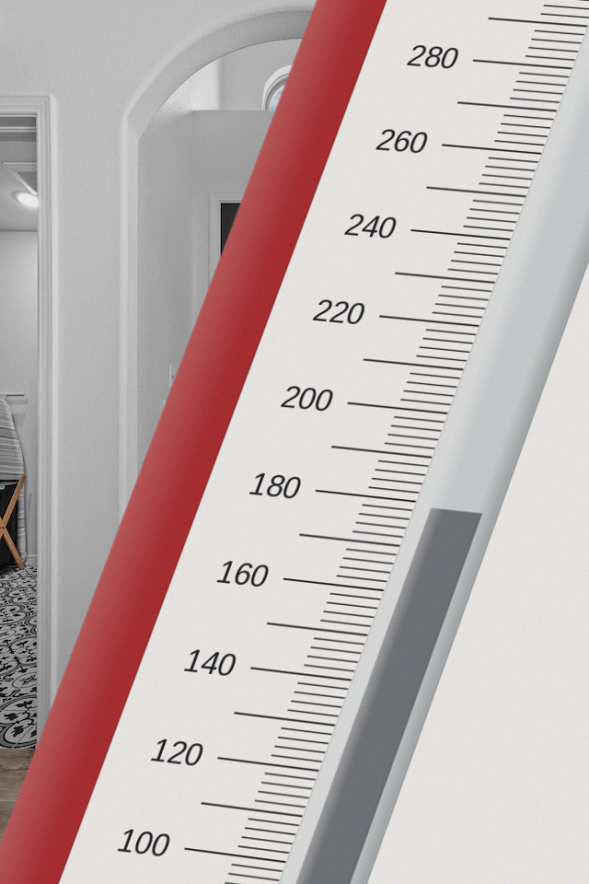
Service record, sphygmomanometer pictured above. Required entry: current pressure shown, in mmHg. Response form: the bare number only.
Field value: 179
